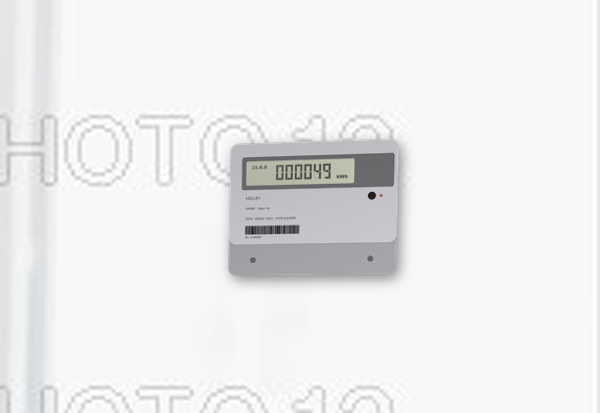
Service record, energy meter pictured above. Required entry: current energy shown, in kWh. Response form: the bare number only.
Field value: 49
